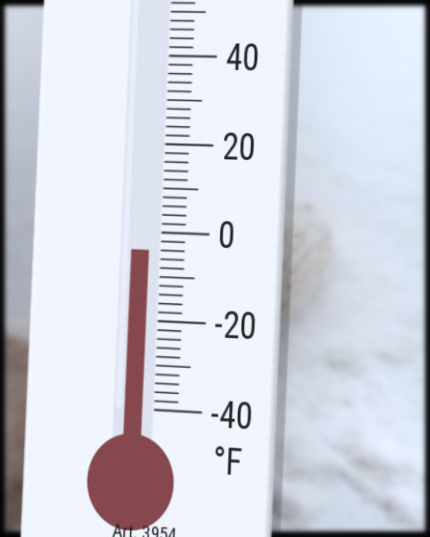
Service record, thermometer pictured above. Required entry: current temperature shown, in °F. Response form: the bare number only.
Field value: -4
